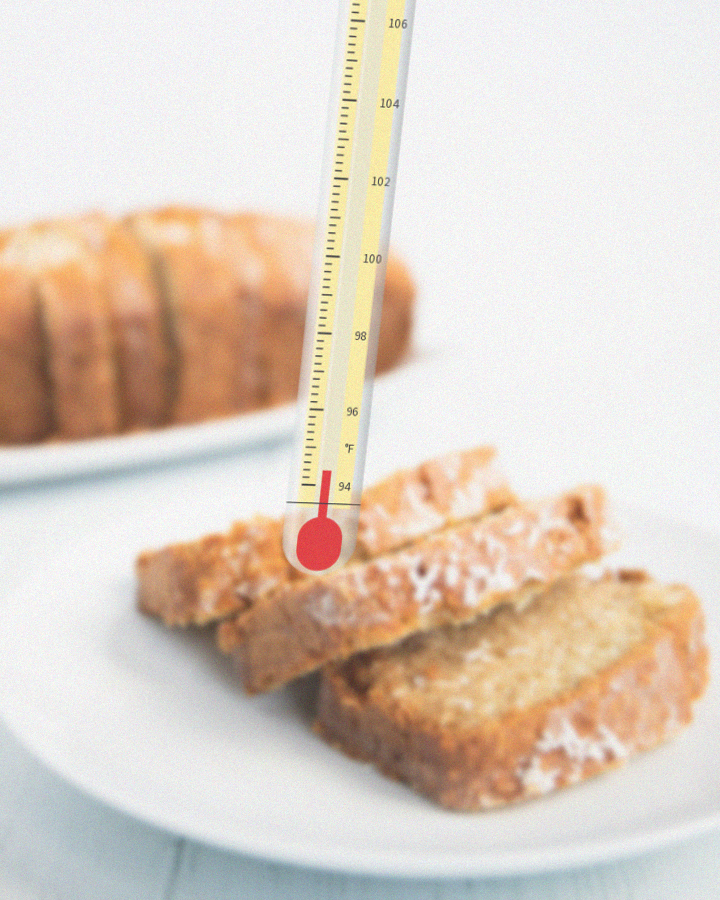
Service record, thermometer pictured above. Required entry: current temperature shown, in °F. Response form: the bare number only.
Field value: 94.4
